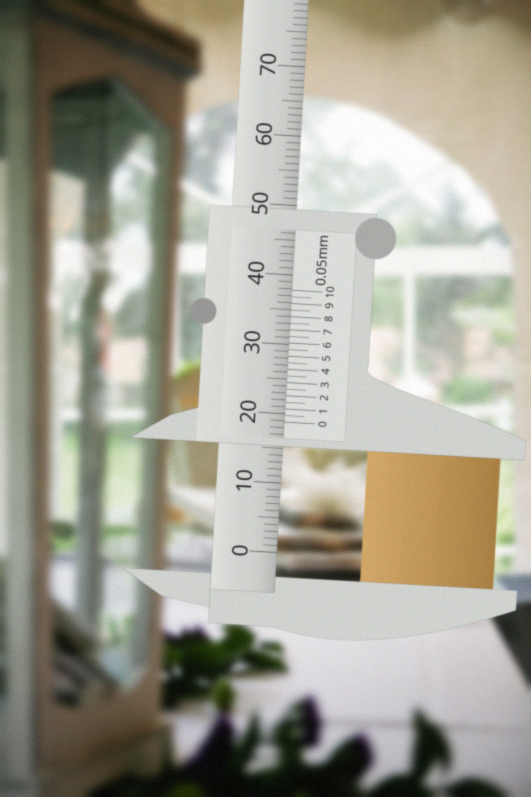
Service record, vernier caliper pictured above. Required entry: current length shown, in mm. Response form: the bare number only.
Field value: 18.8
